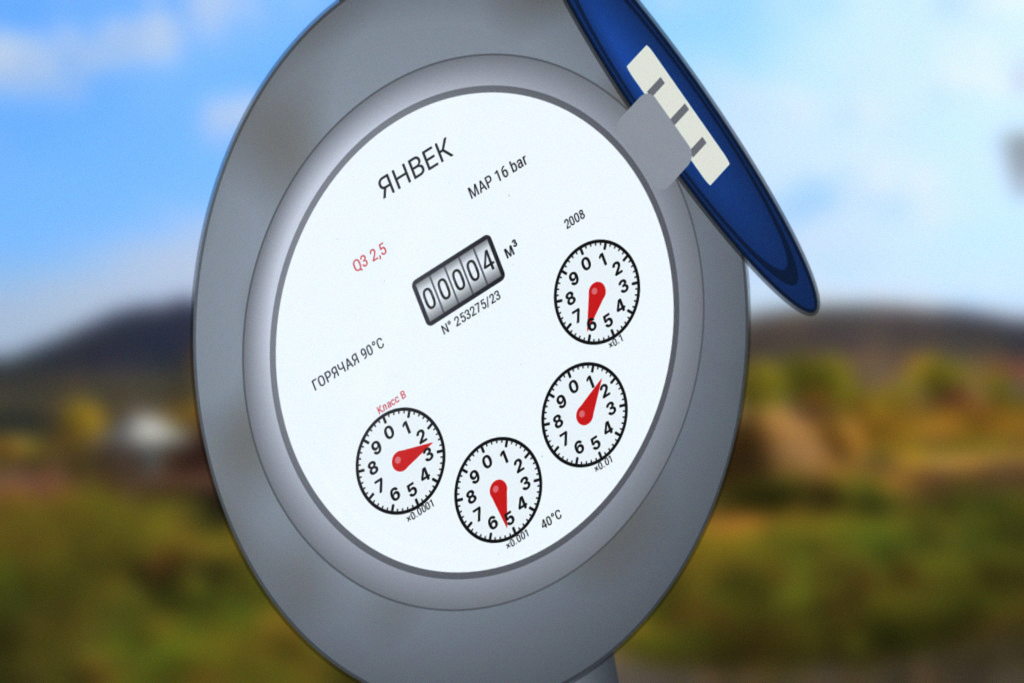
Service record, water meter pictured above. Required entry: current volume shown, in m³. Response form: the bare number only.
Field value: 4.6152
